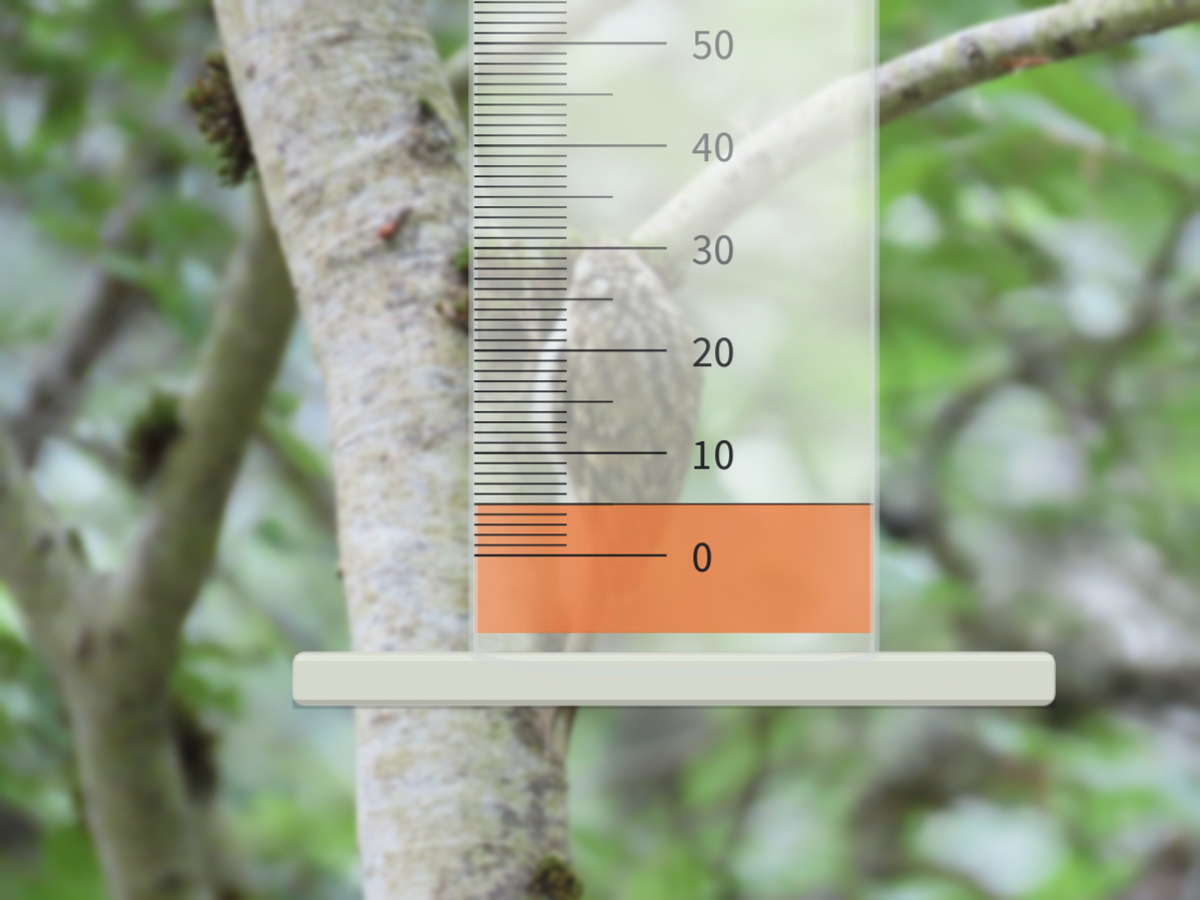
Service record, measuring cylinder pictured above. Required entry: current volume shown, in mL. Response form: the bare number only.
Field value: 5
